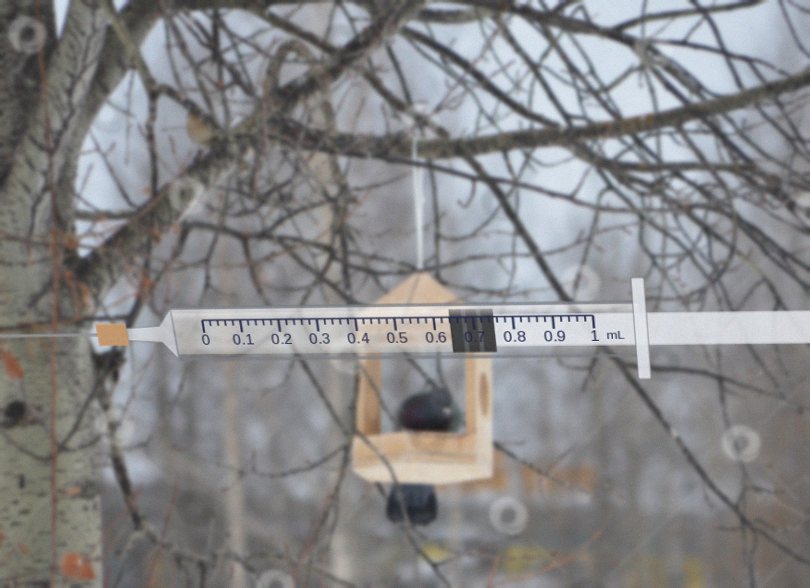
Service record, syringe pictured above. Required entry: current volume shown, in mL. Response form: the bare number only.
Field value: 0.64
